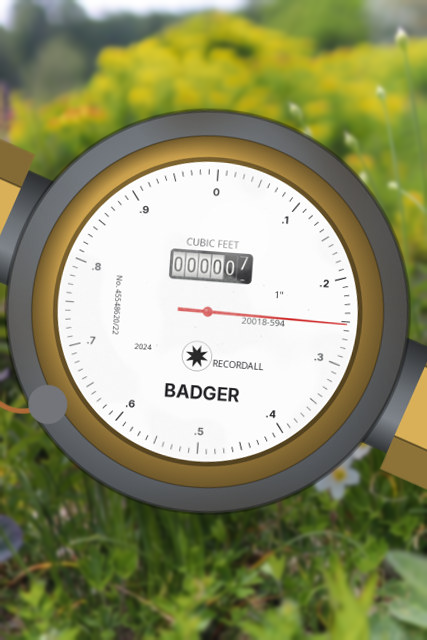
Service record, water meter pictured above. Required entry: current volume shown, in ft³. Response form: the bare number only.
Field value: 7.25
